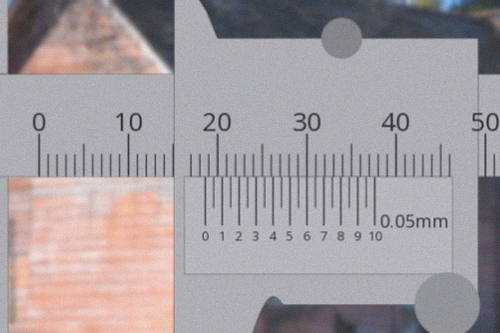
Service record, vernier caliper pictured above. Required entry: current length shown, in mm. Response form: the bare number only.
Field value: 18.6
